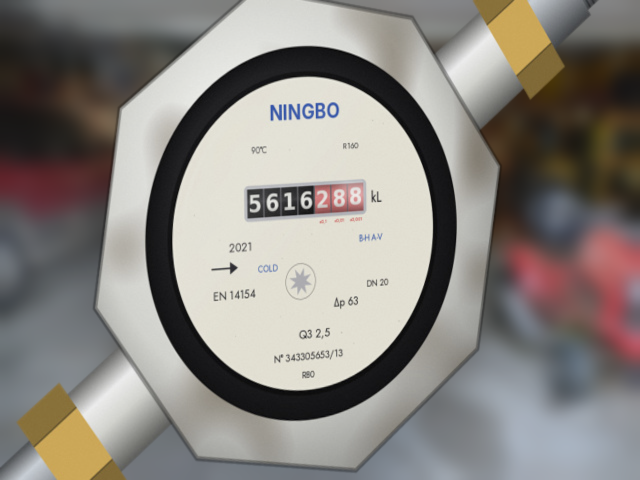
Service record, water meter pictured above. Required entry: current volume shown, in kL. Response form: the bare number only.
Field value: 5616.288
